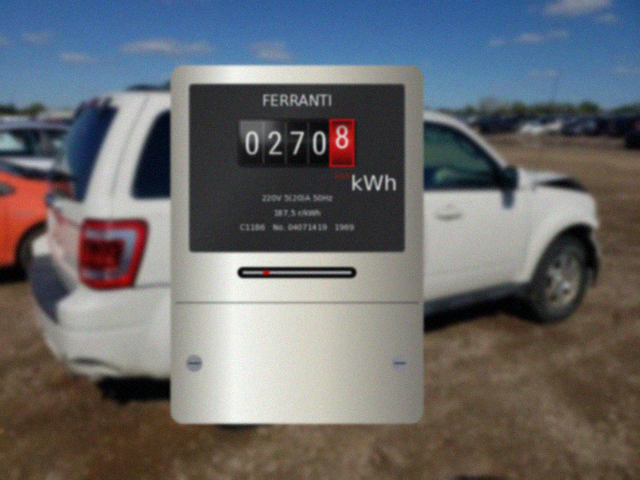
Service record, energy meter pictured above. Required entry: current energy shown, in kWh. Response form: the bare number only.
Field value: 270.8
